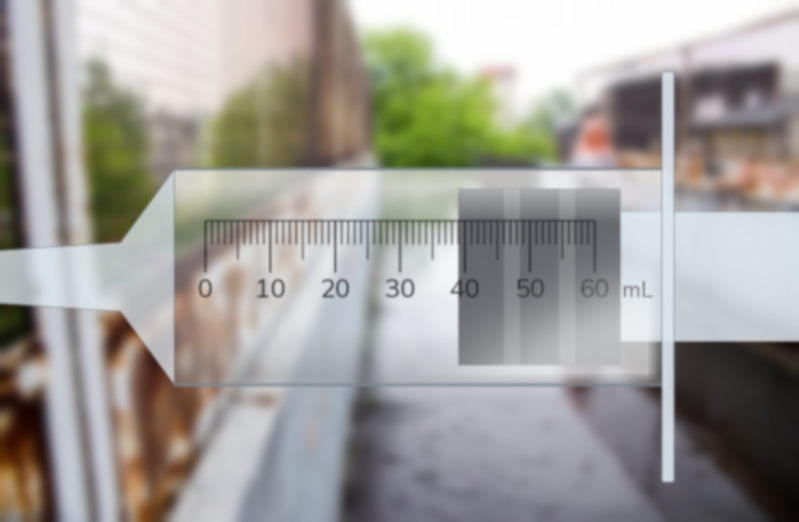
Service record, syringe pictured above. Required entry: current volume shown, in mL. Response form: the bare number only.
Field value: 39
